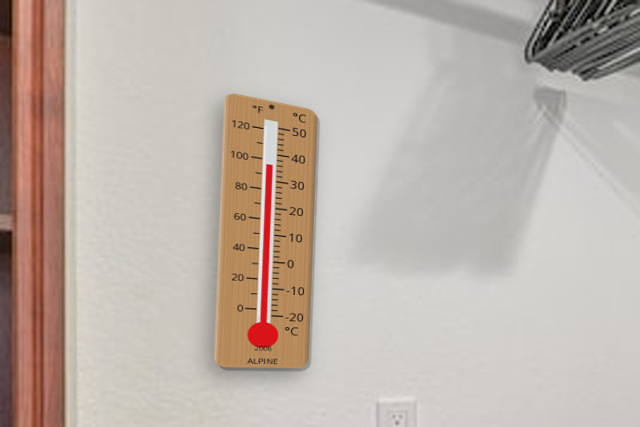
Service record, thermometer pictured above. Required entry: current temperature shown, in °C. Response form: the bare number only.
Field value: 36
